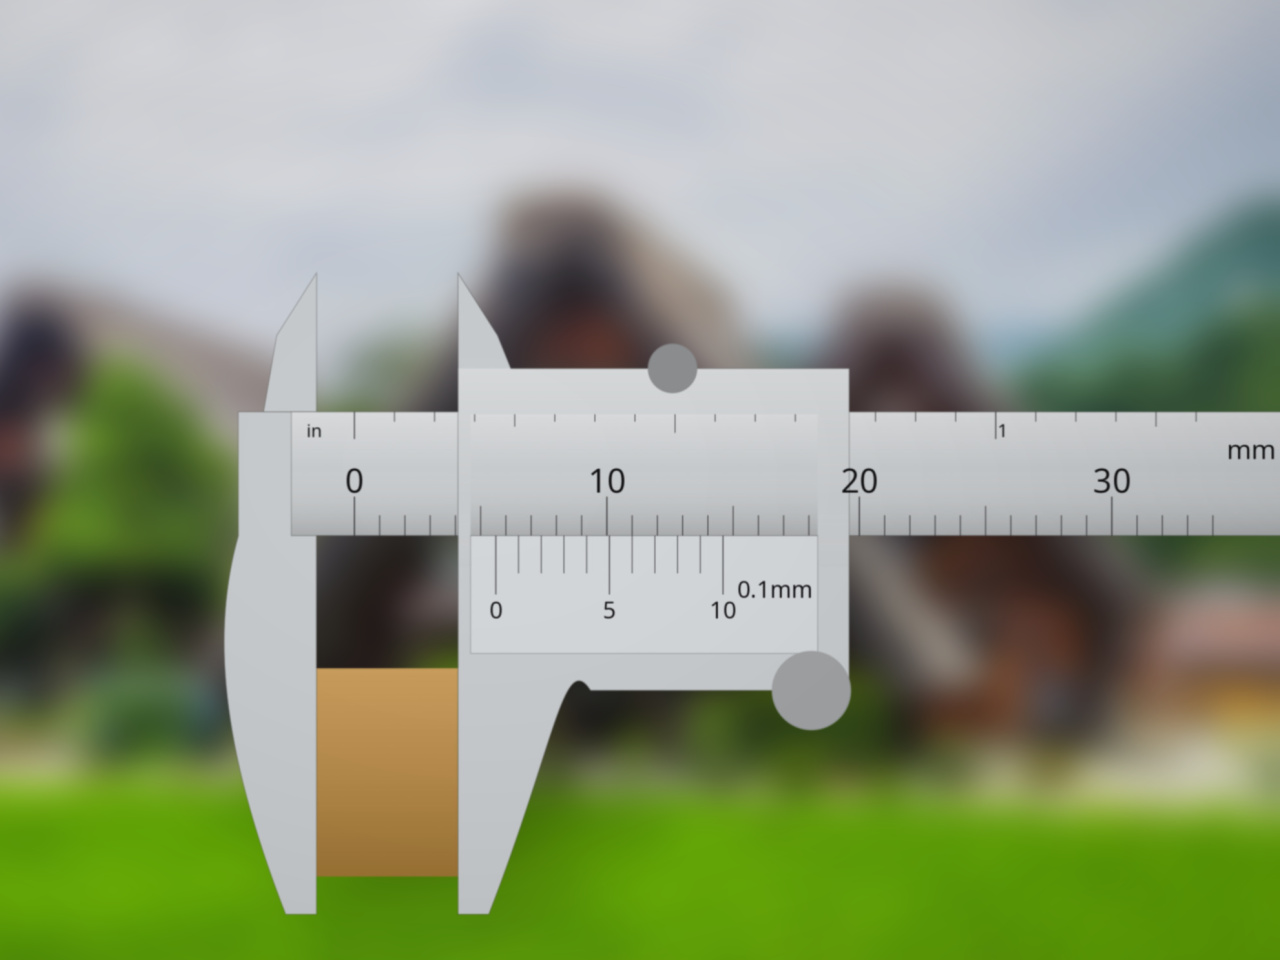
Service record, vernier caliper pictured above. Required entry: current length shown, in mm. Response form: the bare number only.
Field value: 5.6
